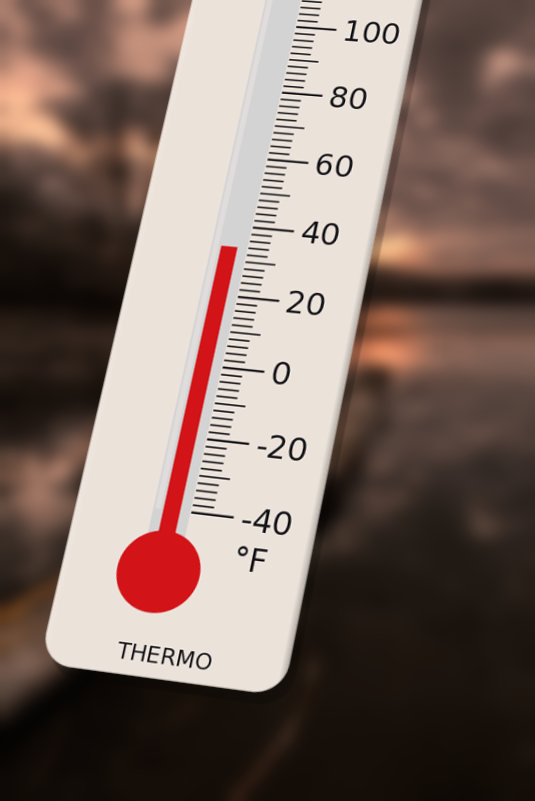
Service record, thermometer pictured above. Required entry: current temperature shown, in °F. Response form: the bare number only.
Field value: 34
